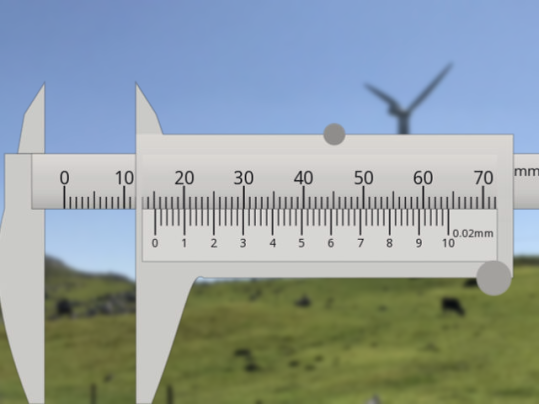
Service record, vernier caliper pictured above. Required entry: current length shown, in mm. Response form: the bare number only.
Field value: 15.2
